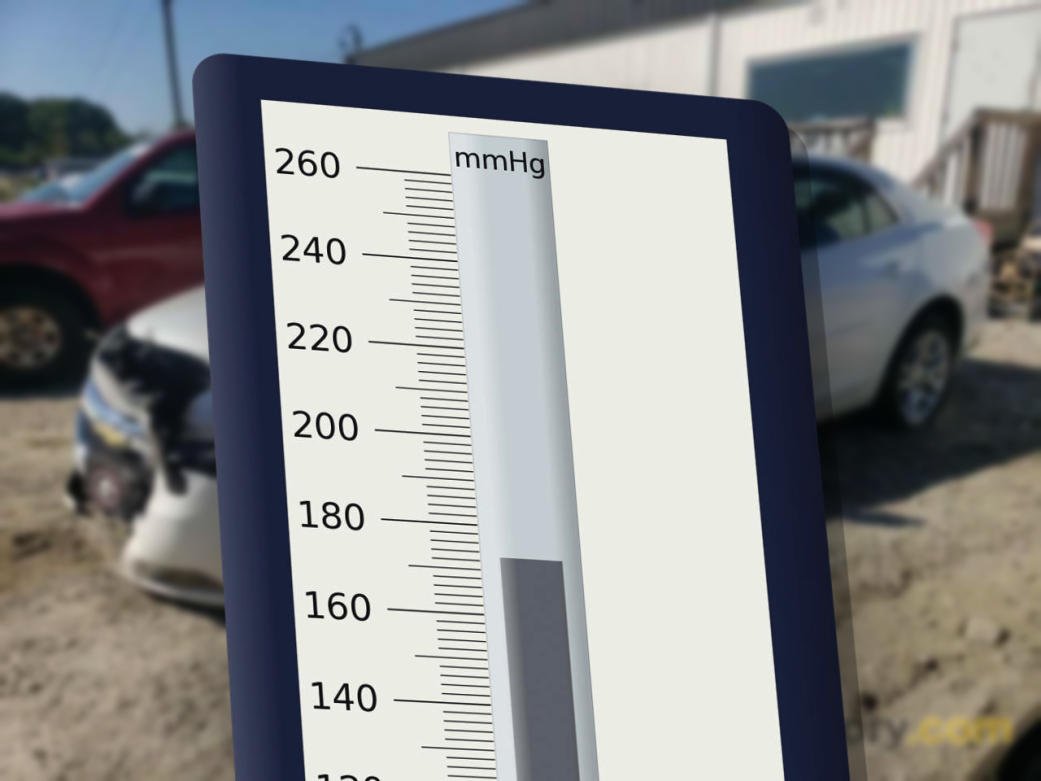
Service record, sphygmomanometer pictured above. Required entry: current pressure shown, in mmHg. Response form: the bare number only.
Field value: 173
